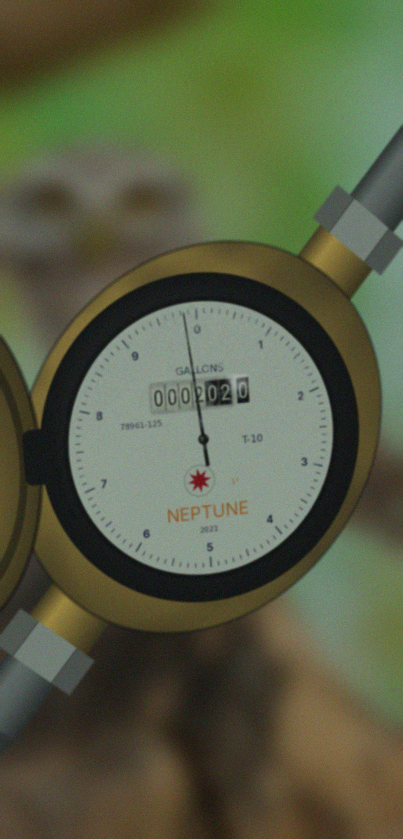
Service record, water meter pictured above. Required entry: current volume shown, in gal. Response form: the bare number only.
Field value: 2019.8
